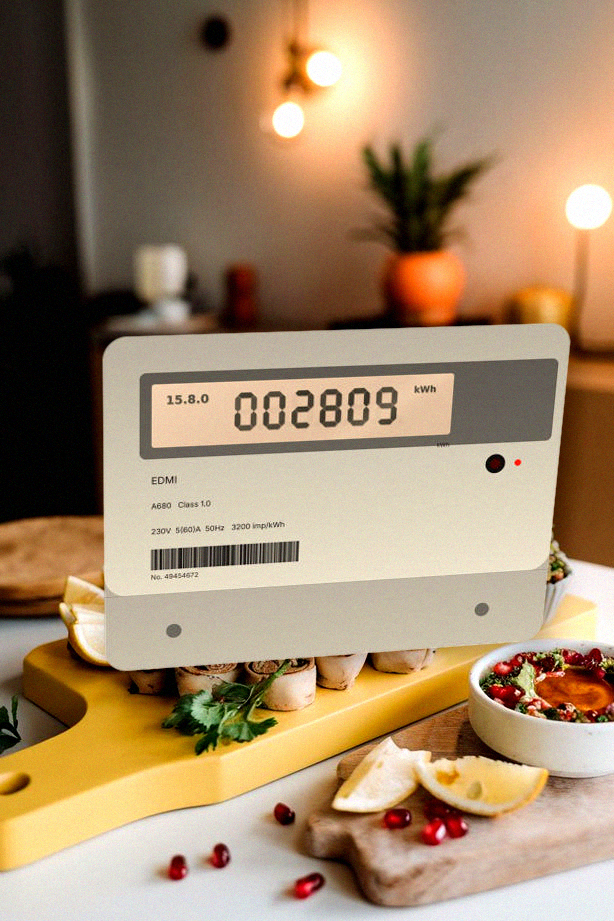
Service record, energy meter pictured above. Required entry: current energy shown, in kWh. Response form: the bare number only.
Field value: 2809
